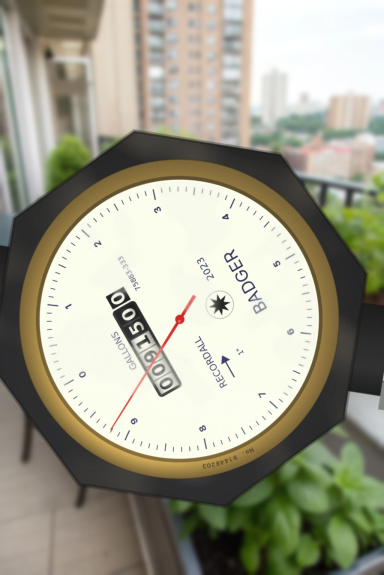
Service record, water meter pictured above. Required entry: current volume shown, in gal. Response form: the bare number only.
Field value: 91499.2
